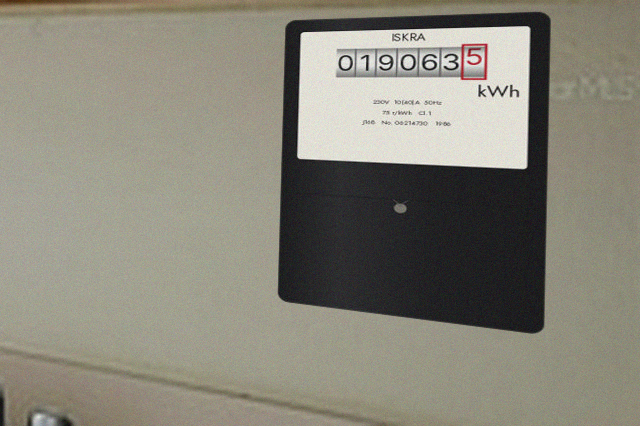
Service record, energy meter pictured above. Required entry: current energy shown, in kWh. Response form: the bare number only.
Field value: 19063.5
